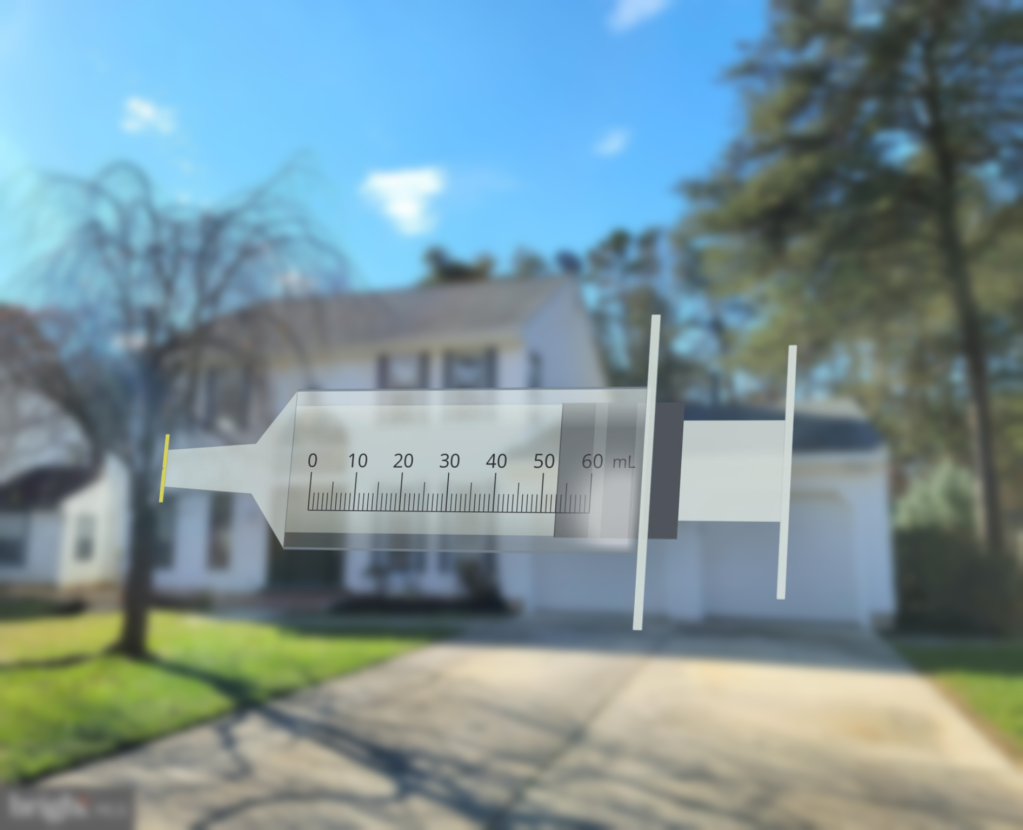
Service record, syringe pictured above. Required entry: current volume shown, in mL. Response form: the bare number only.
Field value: 53
